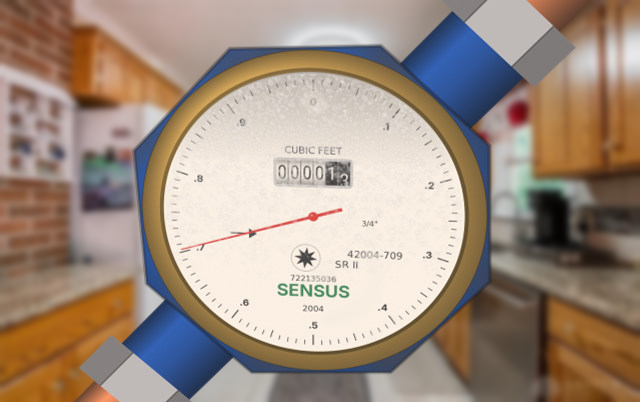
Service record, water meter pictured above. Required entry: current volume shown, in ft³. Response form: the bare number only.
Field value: 12.70
